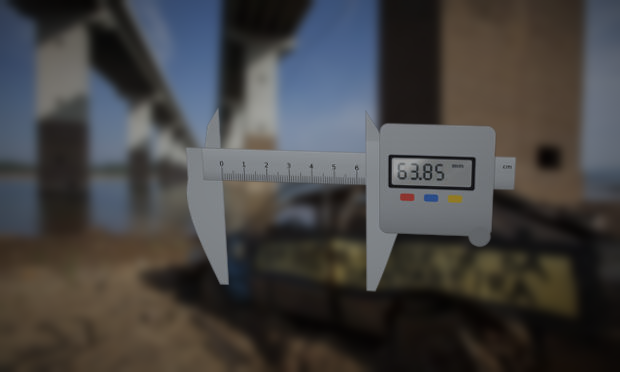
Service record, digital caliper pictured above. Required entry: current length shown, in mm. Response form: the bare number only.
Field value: 63.85
